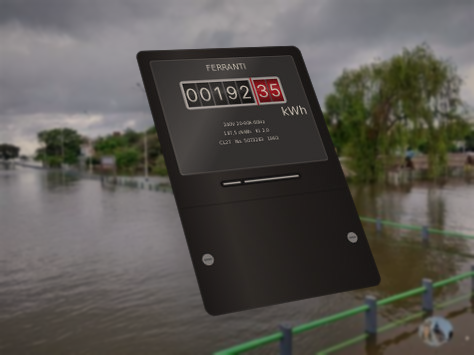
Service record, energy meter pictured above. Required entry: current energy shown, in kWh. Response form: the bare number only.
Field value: 192.35
